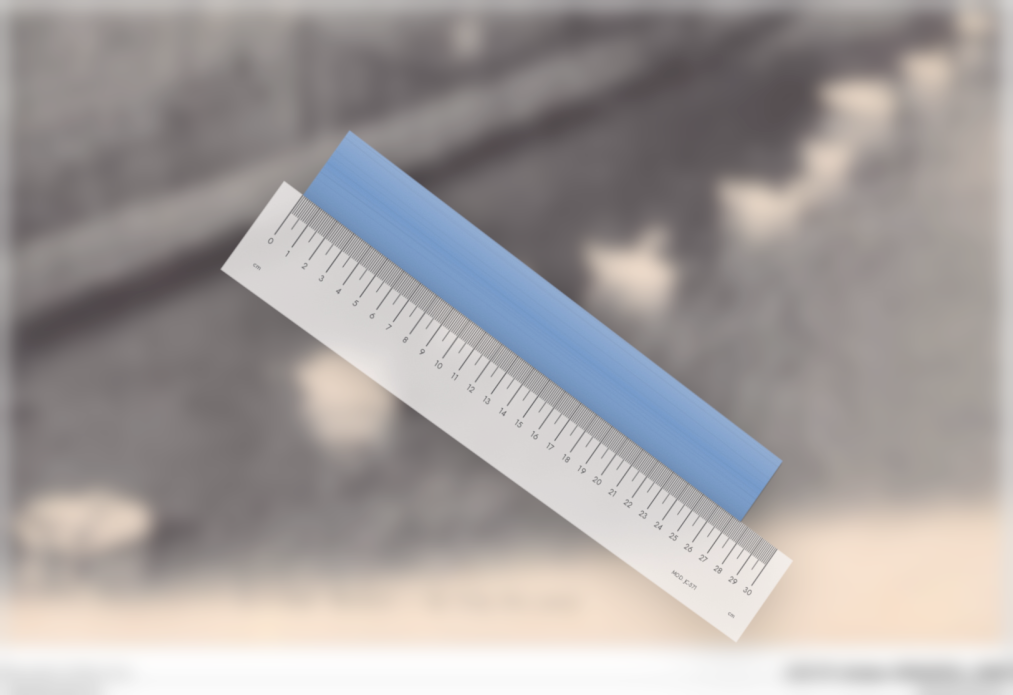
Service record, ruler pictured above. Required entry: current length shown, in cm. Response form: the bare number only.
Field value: 27.5
